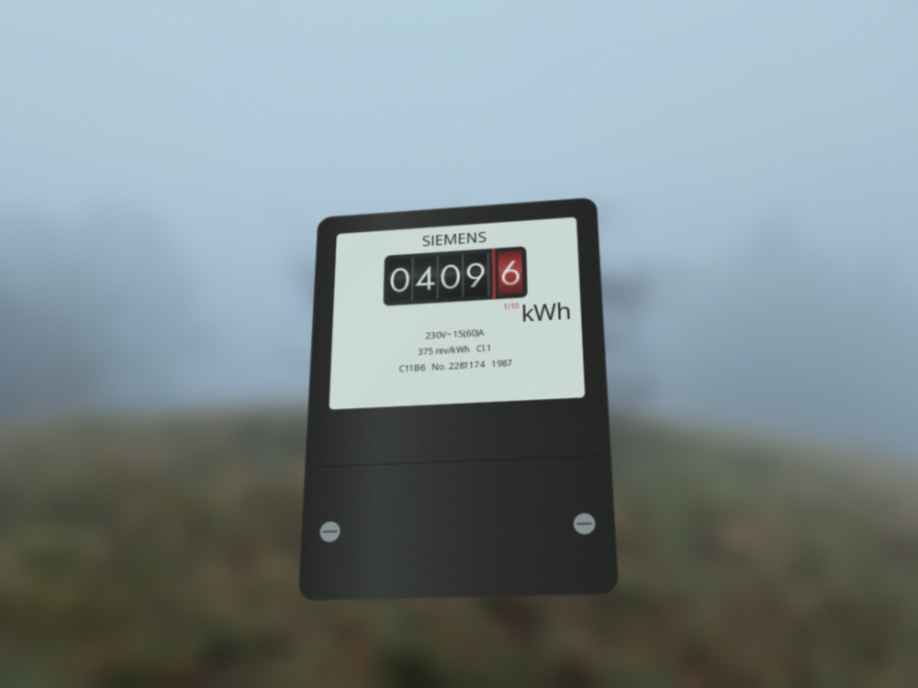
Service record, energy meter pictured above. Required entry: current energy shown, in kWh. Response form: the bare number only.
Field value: 409.6
